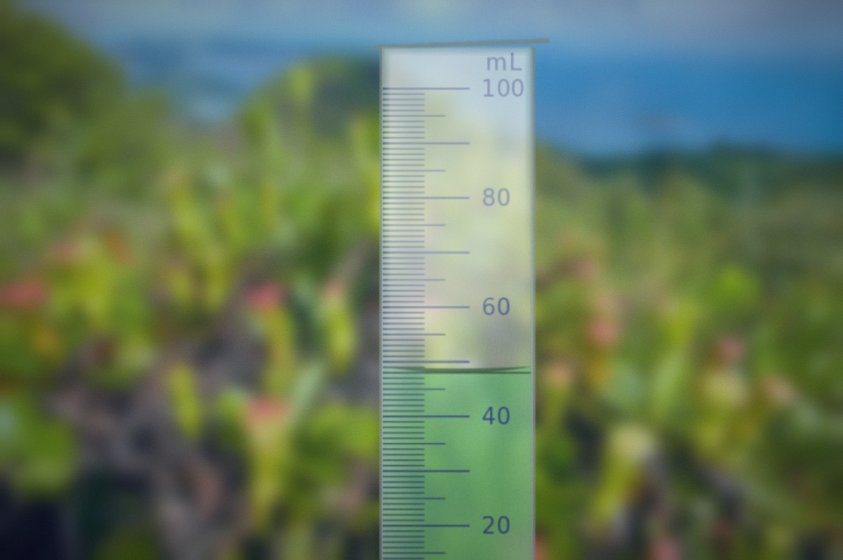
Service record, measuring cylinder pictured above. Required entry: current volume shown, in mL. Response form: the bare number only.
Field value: 48
